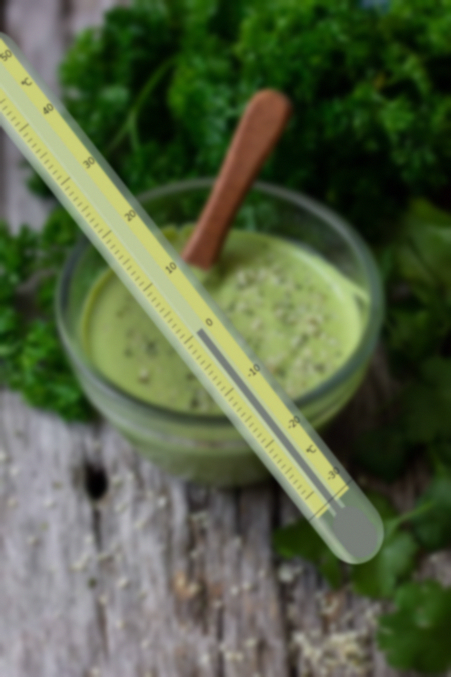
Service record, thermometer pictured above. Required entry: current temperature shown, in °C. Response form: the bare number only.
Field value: 0
